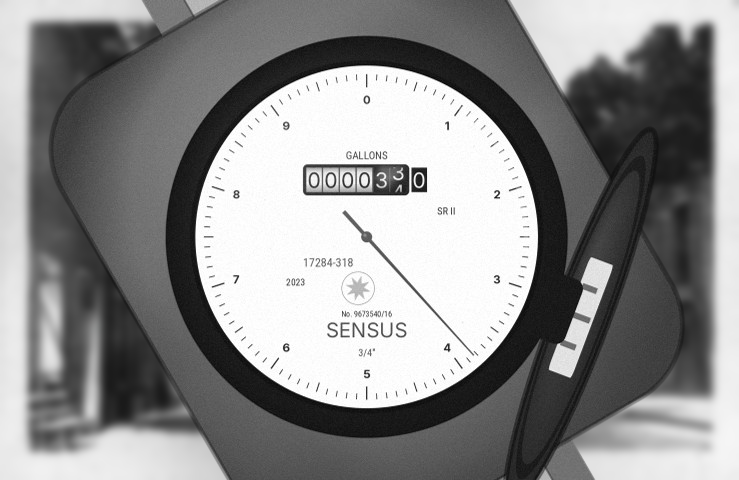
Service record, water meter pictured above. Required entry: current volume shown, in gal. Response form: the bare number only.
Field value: 333.8
